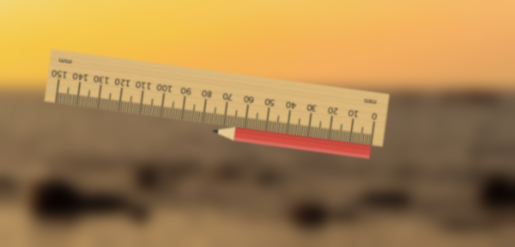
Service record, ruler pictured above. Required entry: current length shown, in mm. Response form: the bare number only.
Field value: 75
